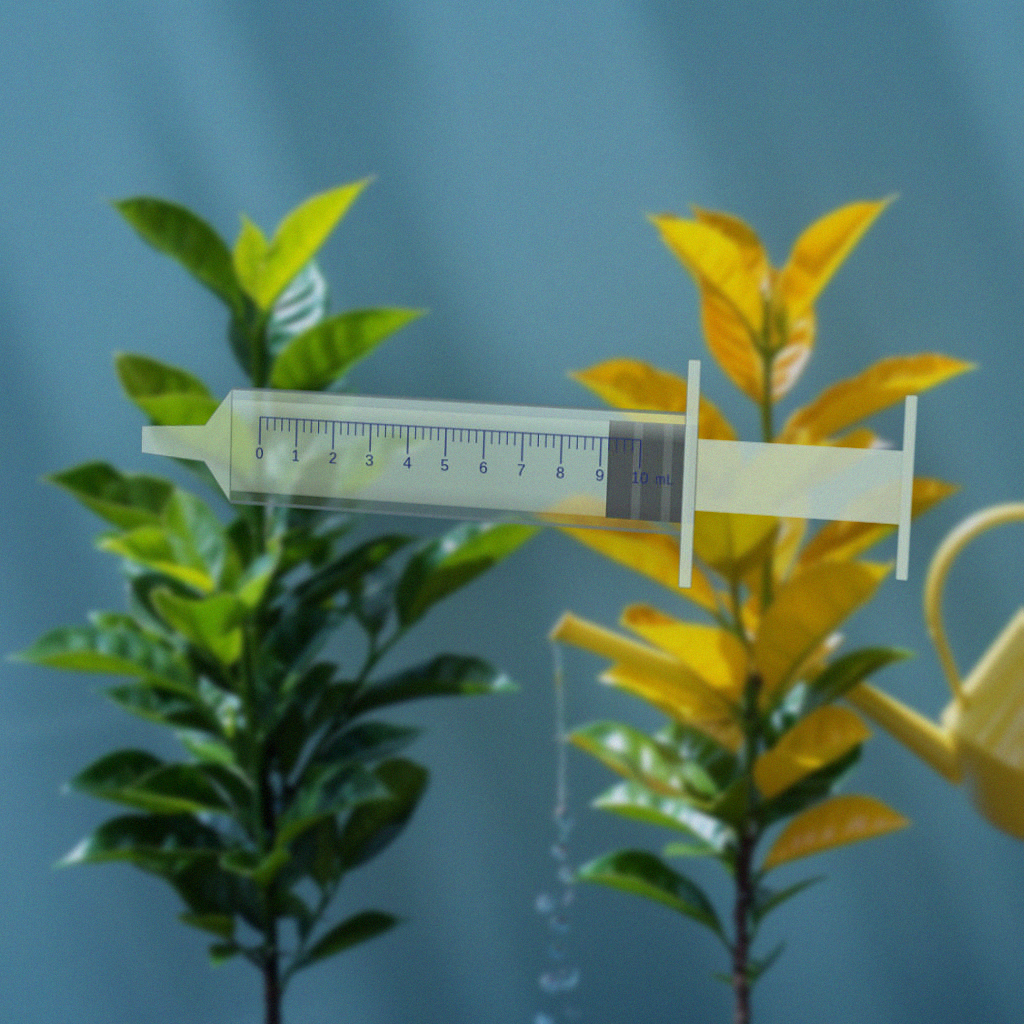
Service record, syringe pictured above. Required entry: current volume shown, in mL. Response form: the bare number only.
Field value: 9.2
